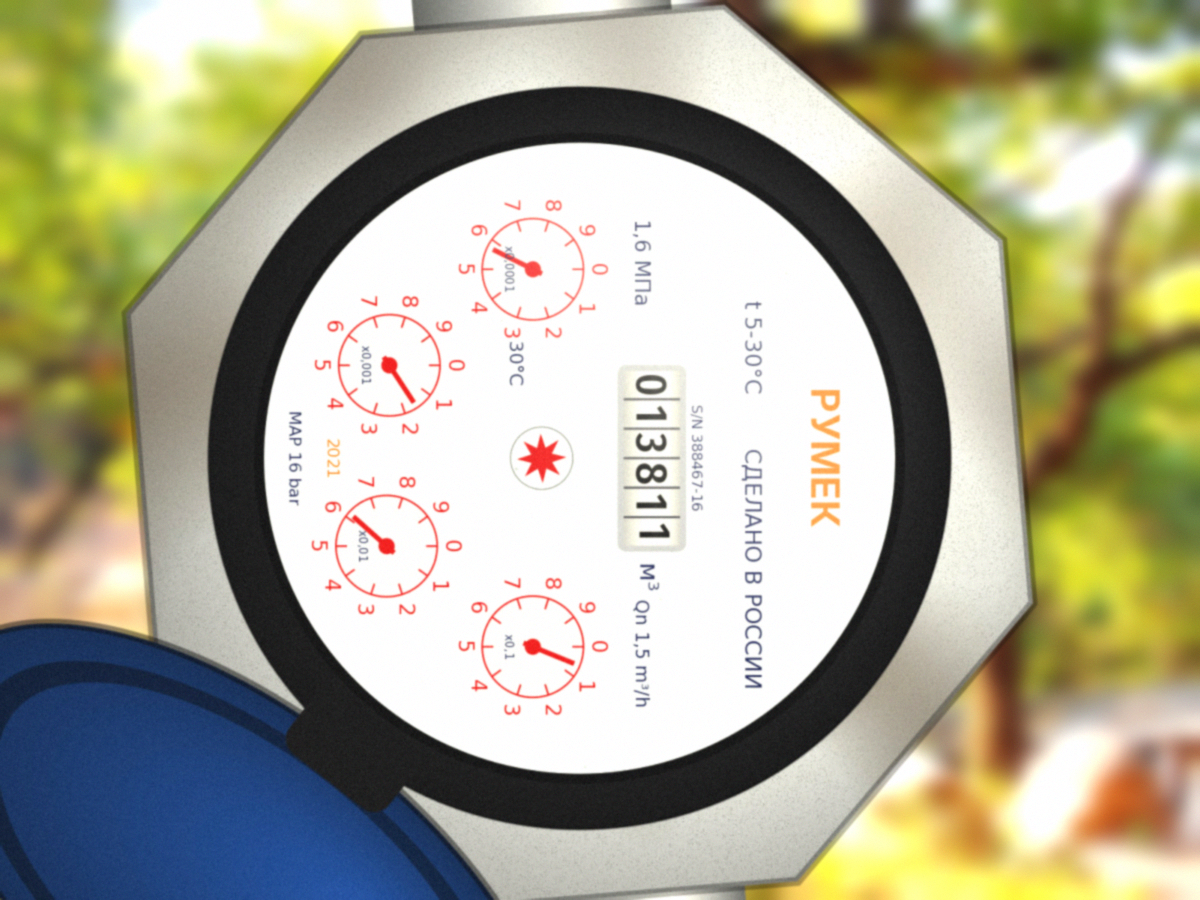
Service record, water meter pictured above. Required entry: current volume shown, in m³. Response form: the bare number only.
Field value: 13811.0615
